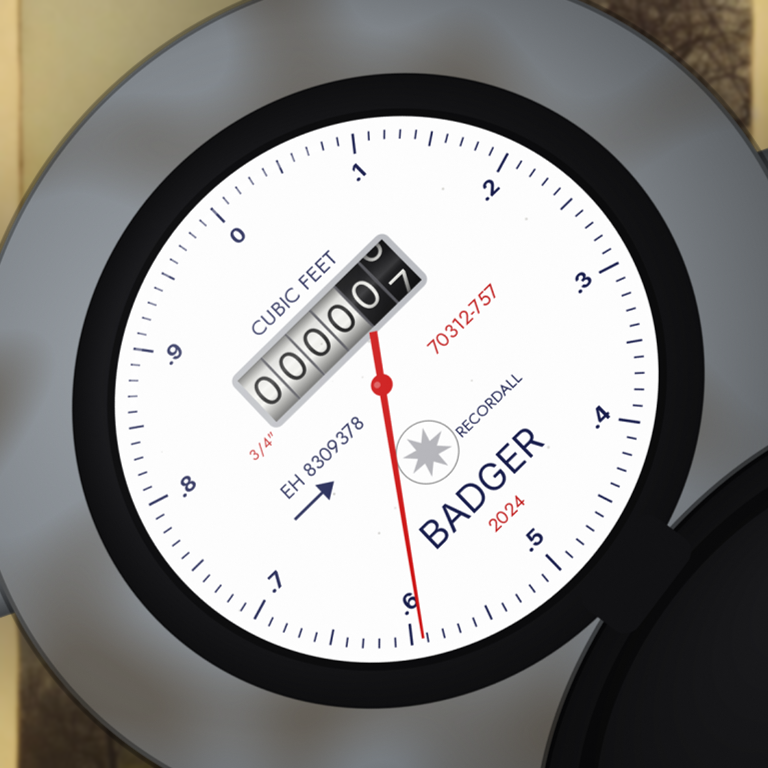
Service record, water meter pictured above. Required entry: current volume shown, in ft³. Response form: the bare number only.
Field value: 6.59
